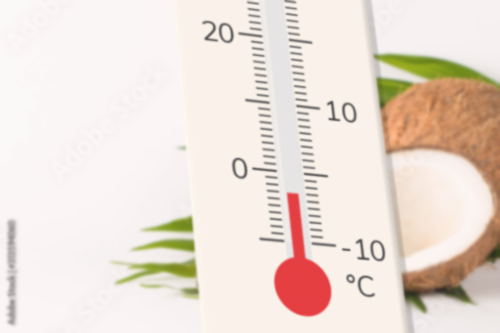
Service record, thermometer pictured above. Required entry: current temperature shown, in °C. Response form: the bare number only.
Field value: -3
